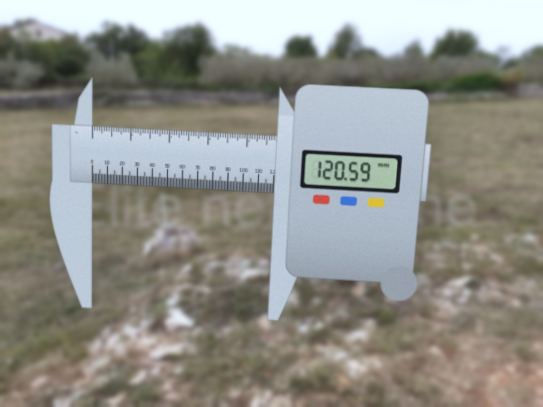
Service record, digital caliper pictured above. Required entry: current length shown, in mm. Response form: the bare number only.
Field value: 120.59
